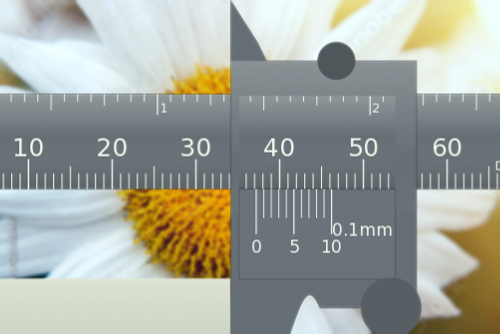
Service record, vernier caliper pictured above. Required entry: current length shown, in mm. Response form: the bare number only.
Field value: 37.2
